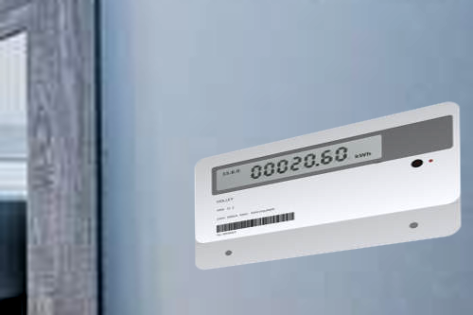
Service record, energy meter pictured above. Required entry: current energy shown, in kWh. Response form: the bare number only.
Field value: 20.60
